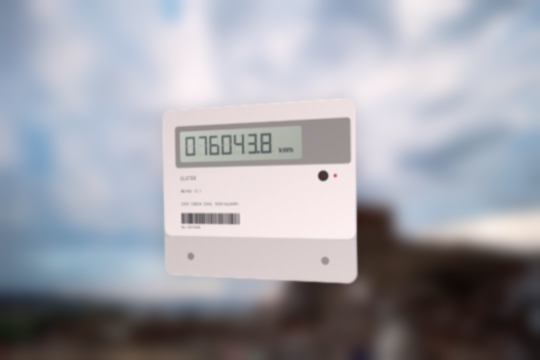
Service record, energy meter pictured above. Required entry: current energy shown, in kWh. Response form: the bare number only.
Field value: 76043.8
